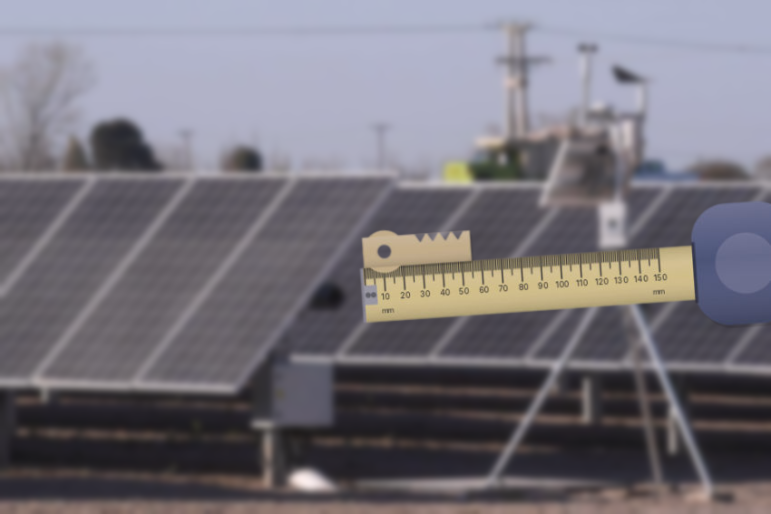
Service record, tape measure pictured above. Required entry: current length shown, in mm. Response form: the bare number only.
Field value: 55
